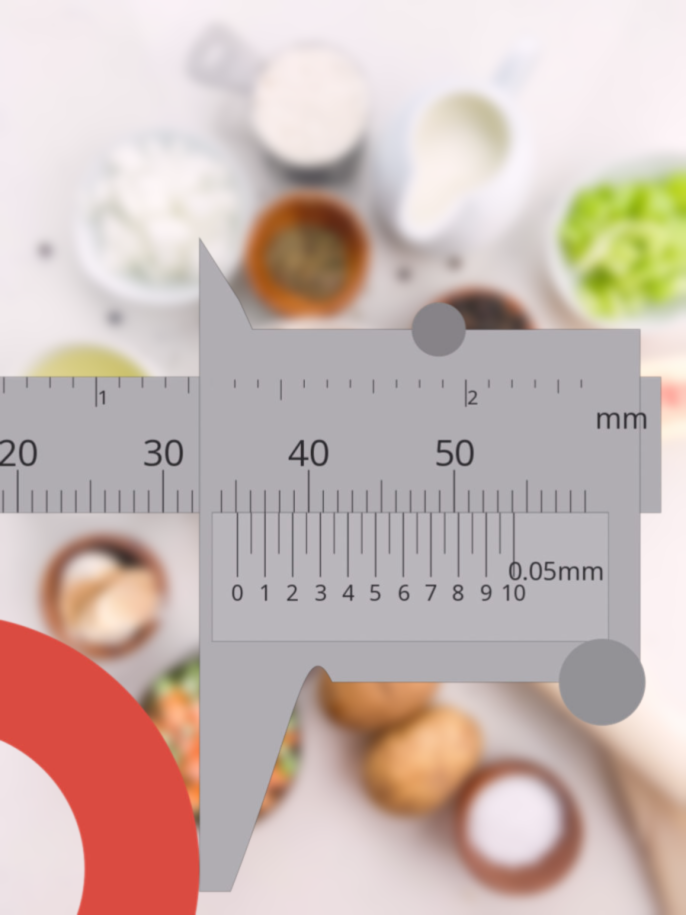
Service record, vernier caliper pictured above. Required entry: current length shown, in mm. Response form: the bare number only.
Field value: 35.1
